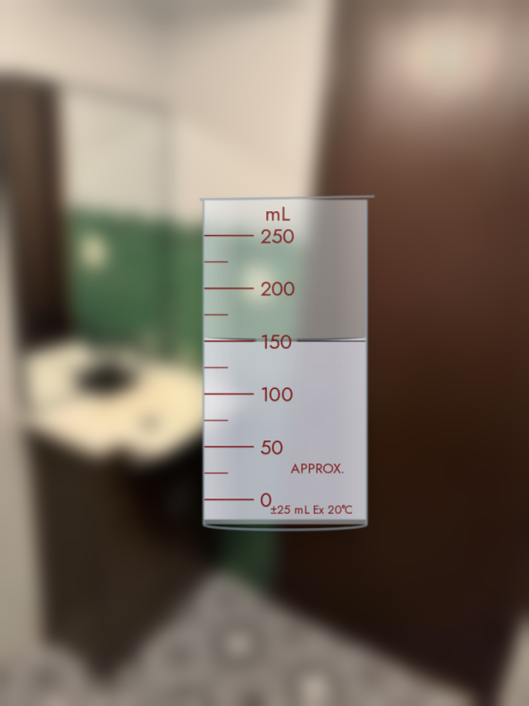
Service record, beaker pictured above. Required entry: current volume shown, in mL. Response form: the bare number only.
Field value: 150
